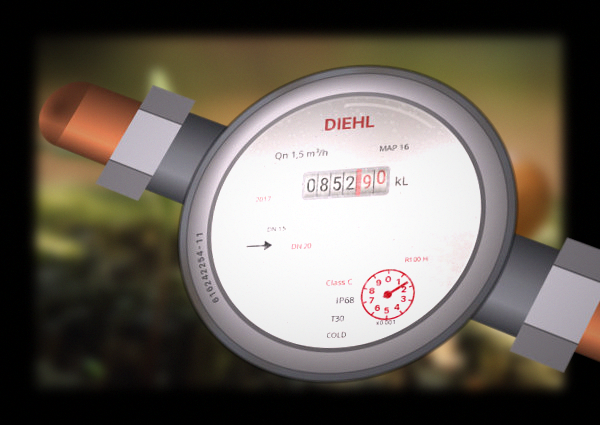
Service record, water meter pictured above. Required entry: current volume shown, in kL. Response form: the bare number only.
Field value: 852.901
